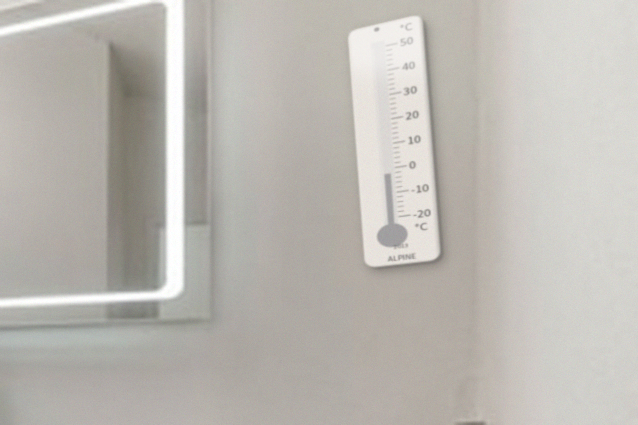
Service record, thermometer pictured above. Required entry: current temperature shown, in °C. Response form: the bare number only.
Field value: -2
